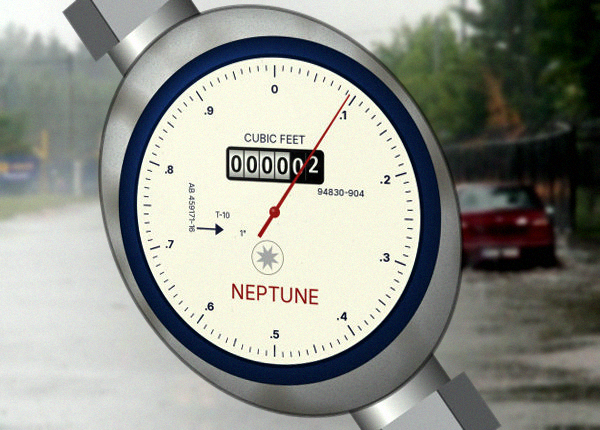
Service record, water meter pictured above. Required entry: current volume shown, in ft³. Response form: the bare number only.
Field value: 2.09
